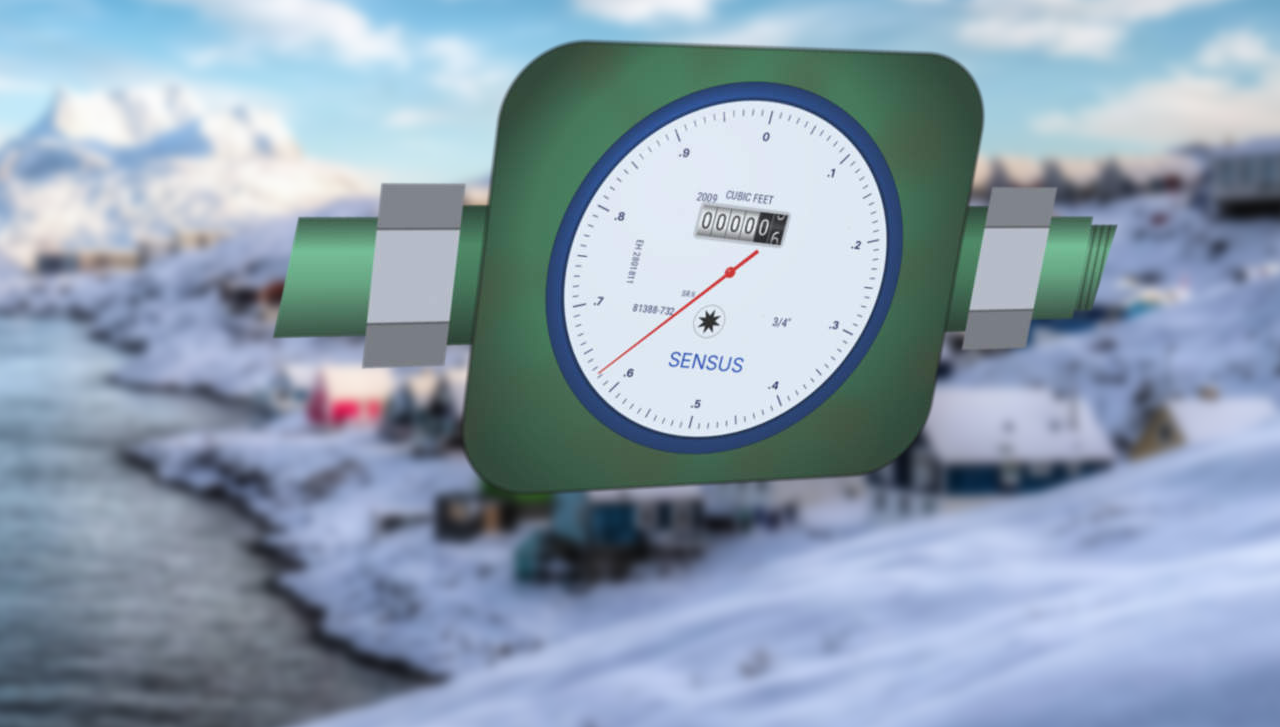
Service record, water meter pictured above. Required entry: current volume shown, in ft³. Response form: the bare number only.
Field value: 5.62
